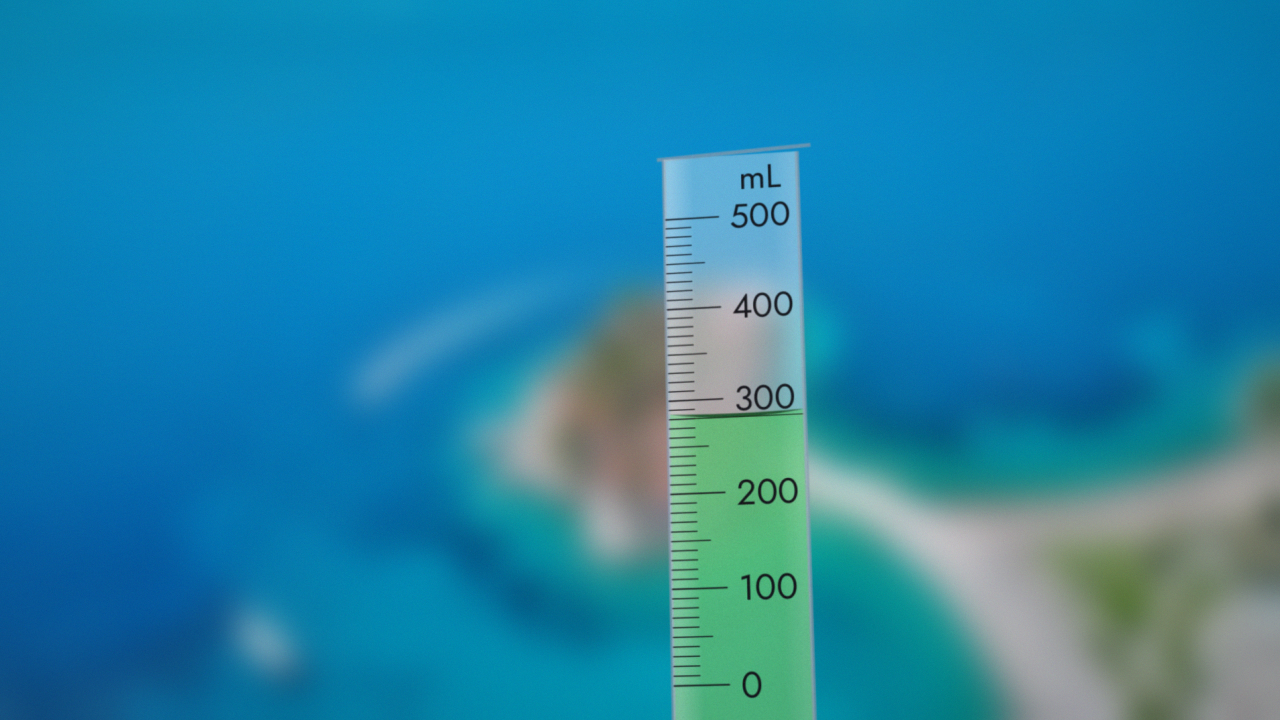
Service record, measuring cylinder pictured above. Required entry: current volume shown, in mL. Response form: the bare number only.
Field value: 280
